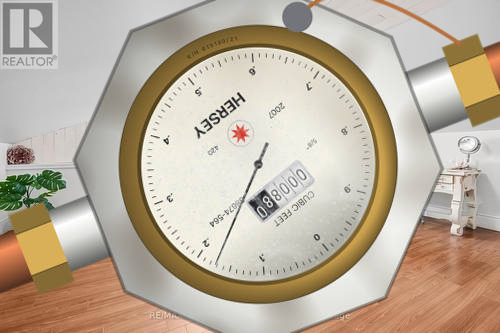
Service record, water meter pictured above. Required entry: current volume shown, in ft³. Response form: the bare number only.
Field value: 880.17
